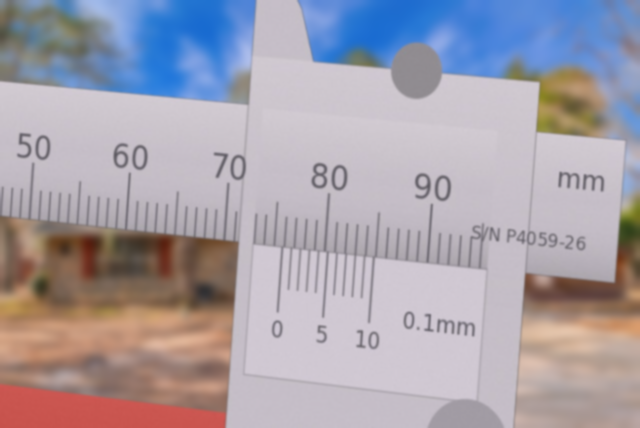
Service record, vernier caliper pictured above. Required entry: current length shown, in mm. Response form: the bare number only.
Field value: 75.8
